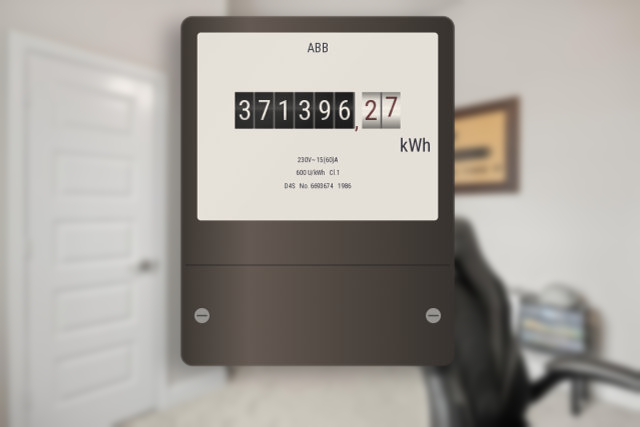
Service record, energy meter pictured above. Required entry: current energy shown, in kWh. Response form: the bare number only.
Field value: 371396.27
